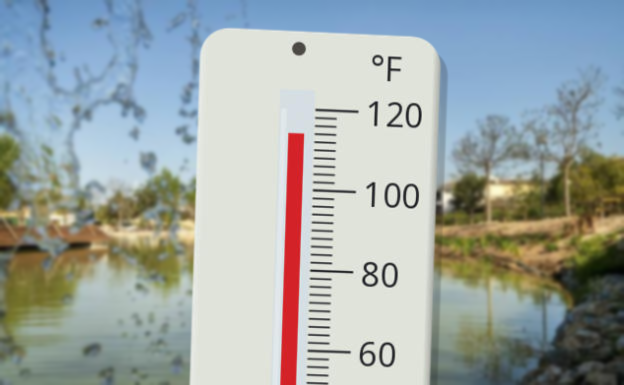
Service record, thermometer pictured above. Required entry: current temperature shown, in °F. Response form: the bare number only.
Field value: 114
